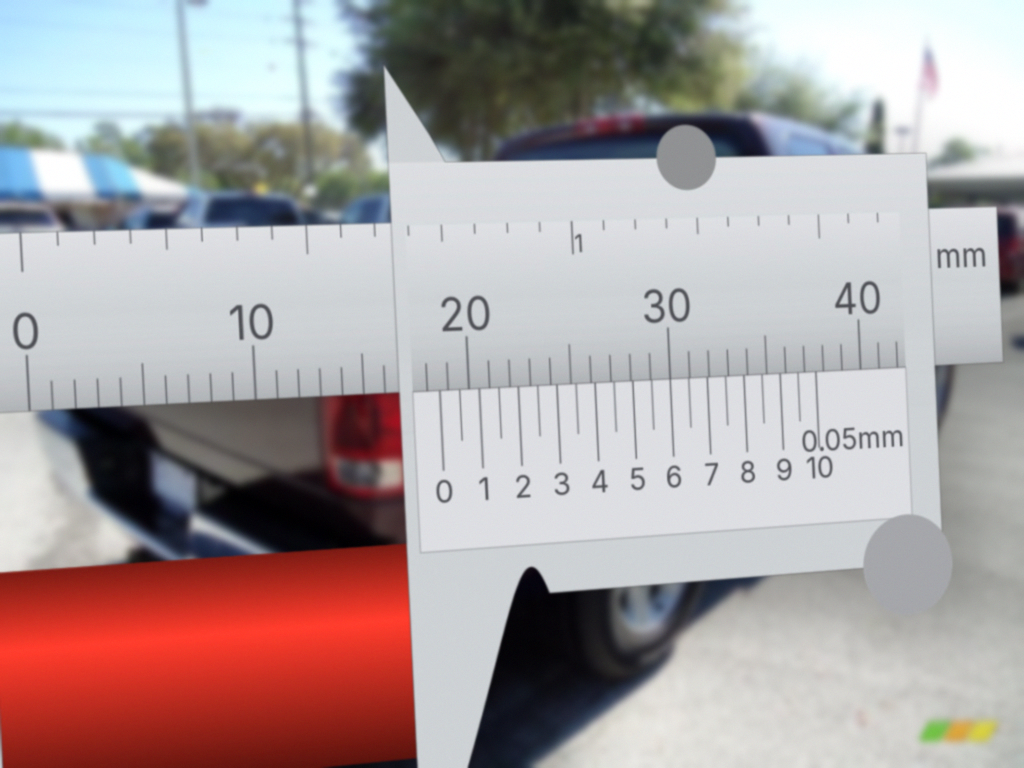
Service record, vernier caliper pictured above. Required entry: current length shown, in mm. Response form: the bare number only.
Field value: 18.6
